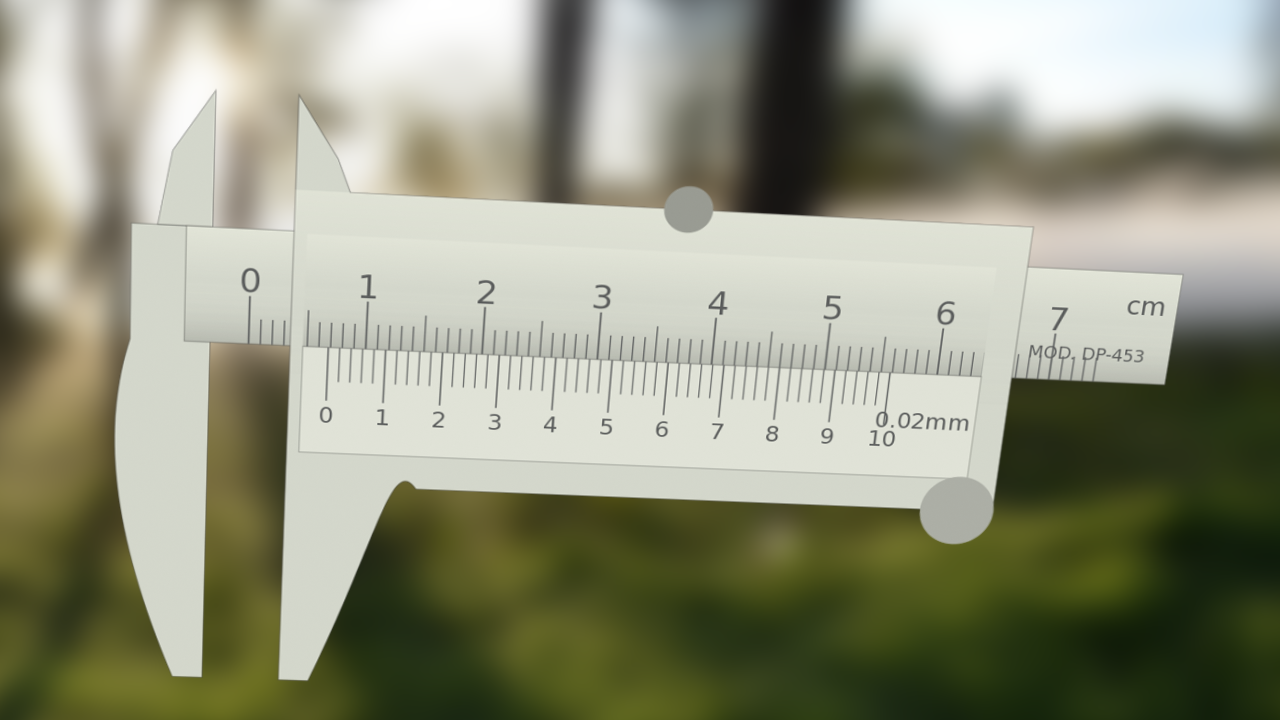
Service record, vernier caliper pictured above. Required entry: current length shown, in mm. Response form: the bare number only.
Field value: 6.8
